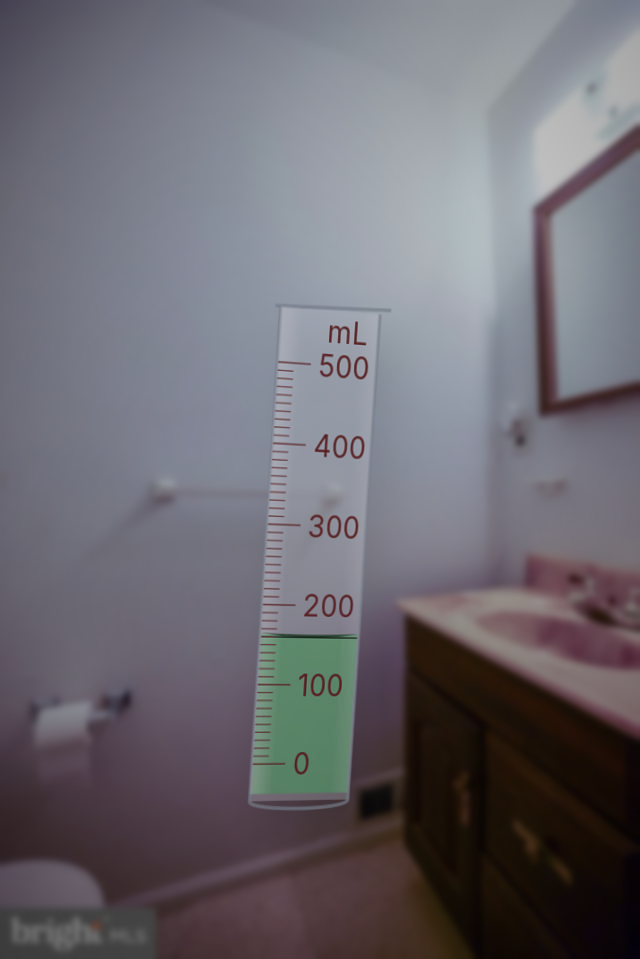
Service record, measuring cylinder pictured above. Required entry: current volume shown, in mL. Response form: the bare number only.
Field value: 160
